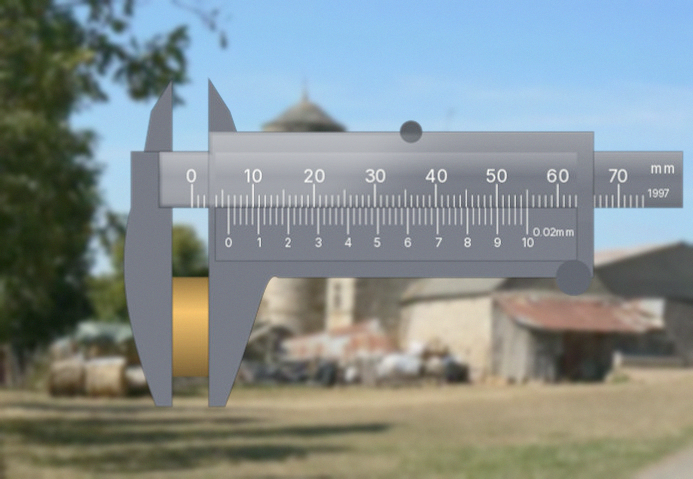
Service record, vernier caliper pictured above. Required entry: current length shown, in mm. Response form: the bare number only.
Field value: 6.0
